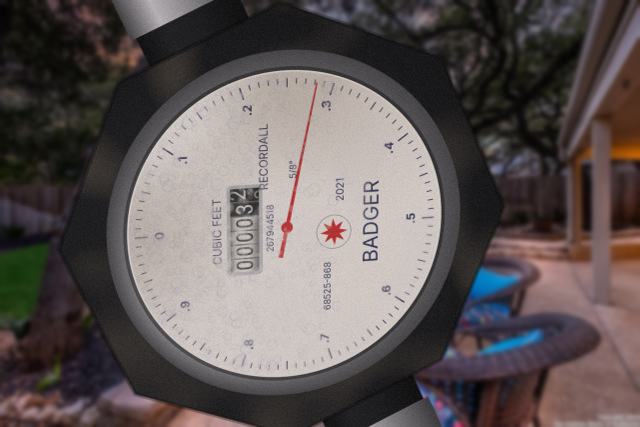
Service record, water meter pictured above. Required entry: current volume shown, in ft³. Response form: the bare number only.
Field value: 32.28
